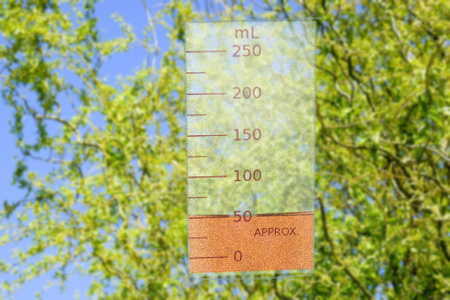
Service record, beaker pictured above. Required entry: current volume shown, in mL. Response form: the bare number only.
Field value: 50
